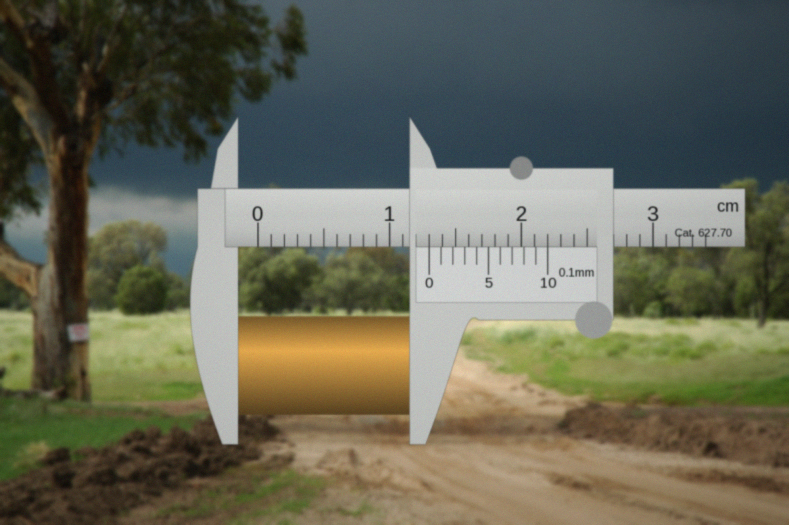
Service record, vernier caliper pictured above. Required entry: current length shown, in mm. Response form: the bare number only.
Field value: 13.0
